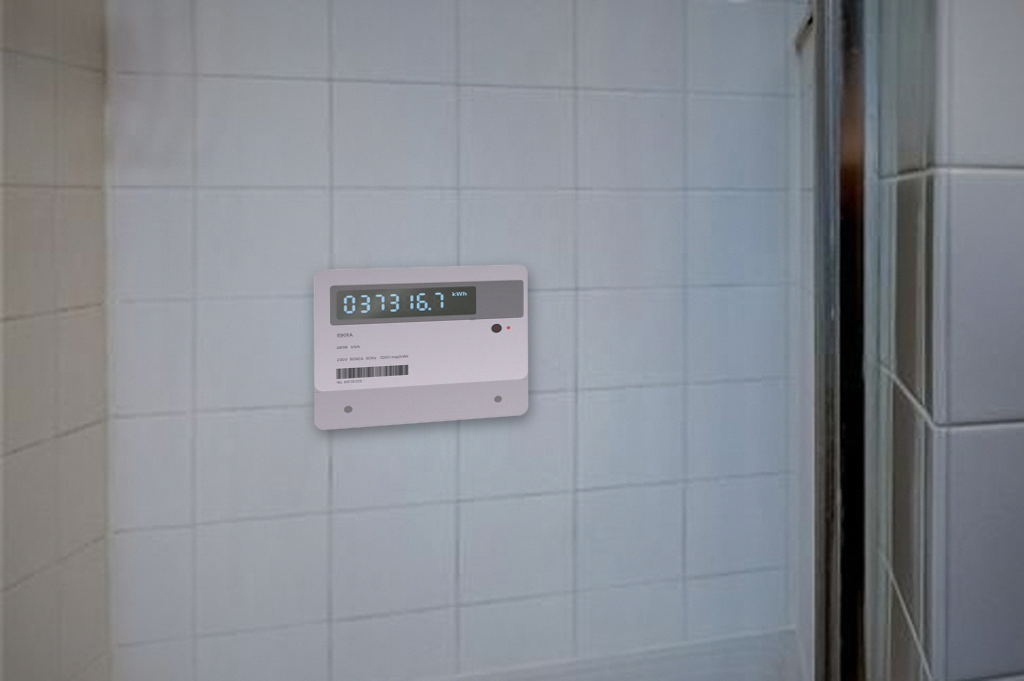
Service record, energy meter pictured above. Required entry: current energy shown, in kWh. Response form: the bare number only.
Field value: 37316.7
